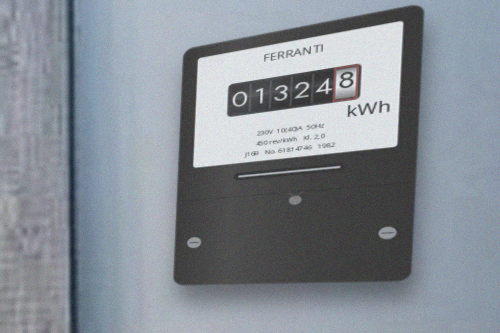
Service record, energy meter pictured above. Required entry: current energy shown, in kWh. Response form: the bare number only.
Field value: 1324.8
